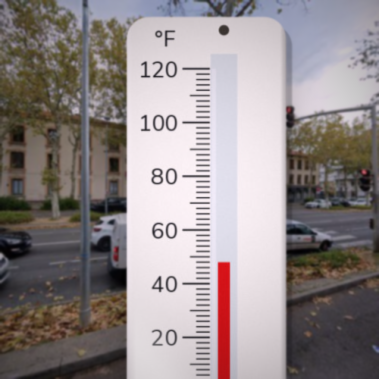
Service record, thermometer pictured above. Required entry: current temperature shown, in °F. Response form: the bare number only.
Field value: 48
